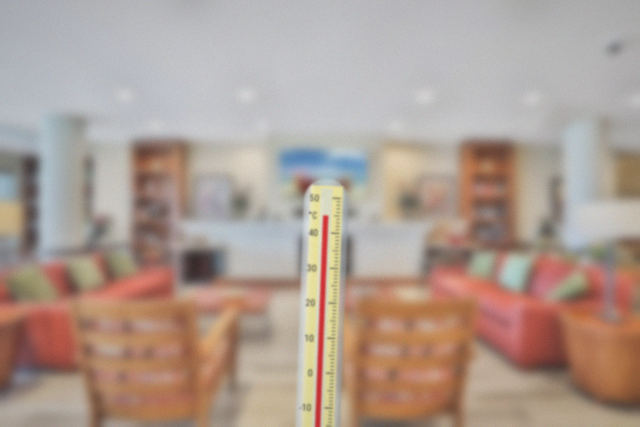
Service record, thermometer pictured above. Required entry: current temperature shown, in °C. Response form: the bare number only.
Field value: 45
